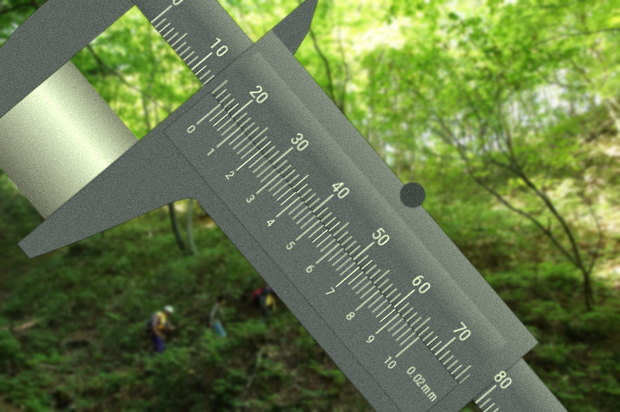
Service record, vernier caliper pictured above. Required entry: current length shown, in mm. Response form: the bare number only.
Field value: 17.2
